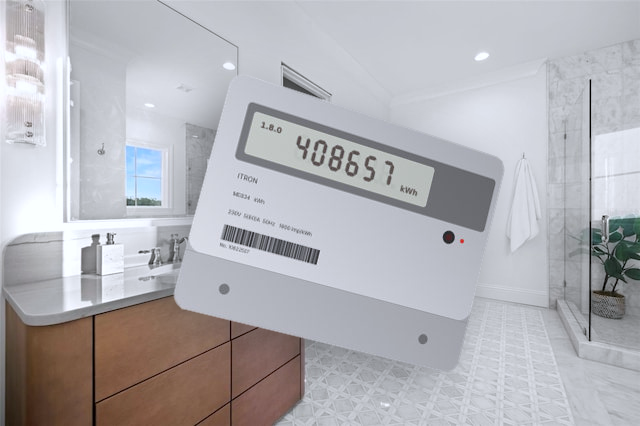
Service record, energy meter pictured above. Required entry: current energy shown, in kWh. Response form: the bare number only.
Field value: 408657
